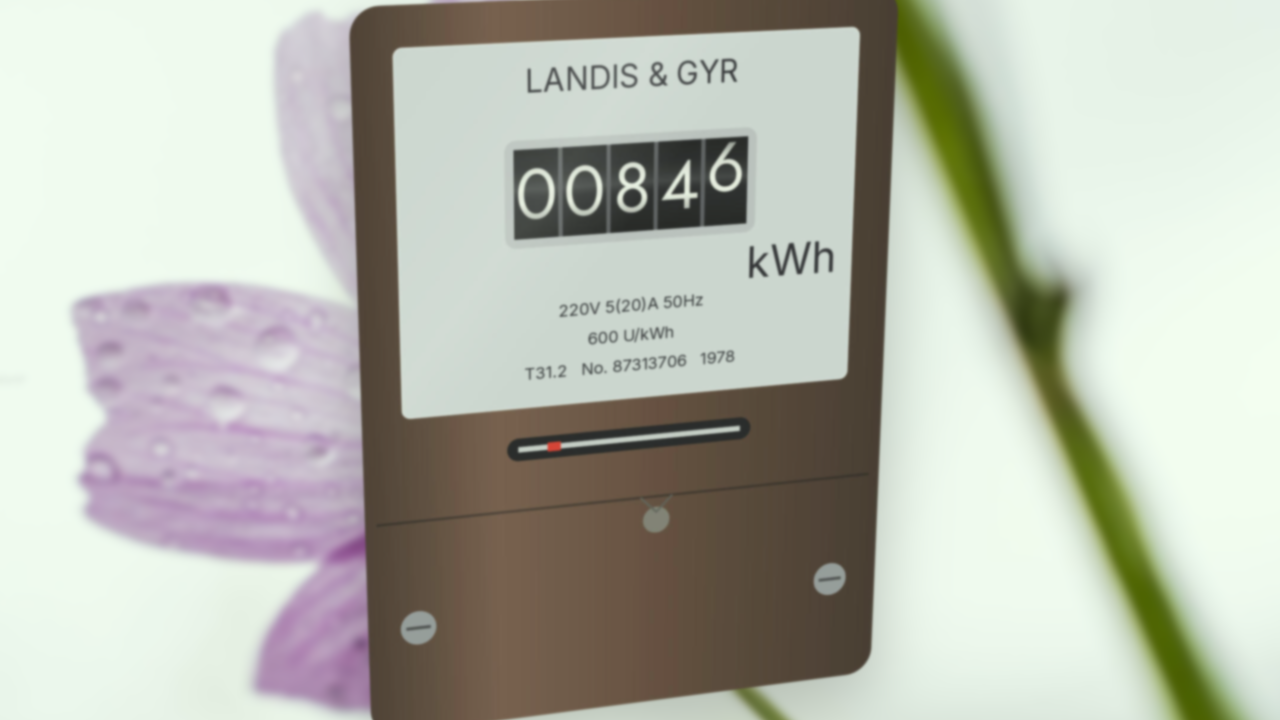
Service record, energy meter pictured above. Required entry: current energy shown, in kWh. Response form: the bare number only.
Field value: 846
